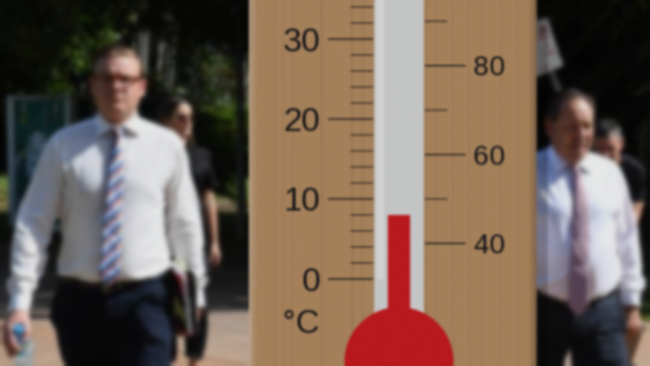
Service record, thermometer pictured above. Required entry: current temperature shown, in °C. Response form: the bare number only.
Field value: 8
